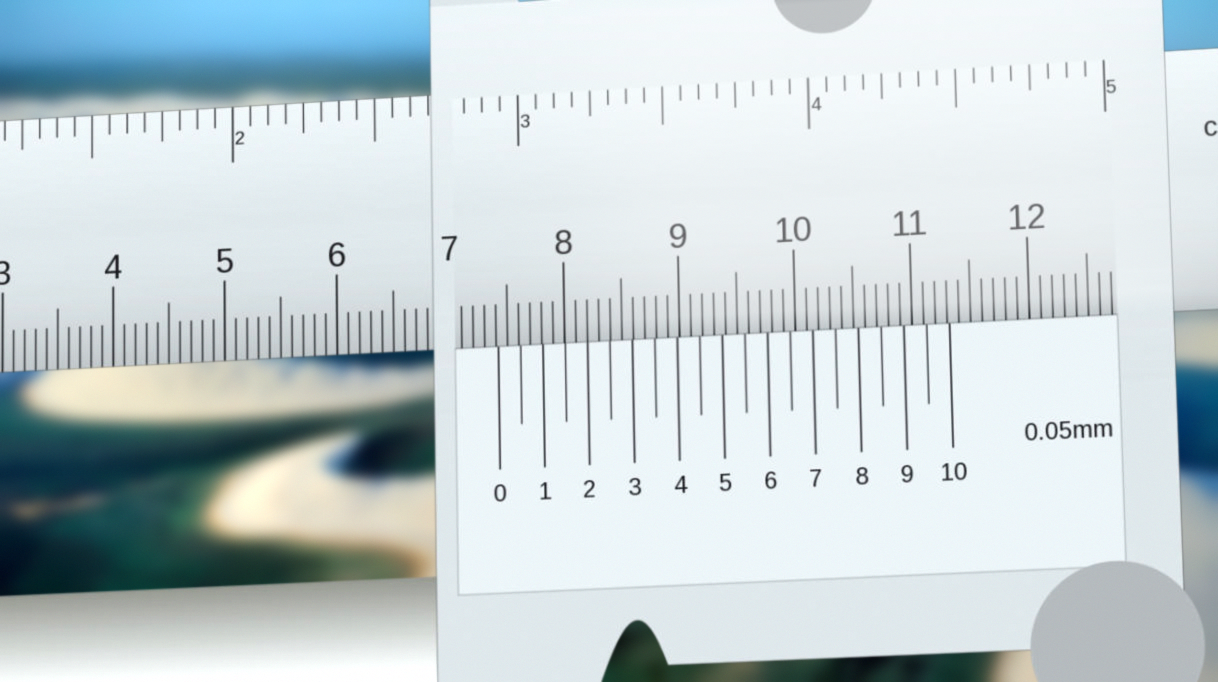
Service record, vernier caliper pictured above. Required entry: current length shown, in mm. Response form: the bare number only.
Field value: 74.2
